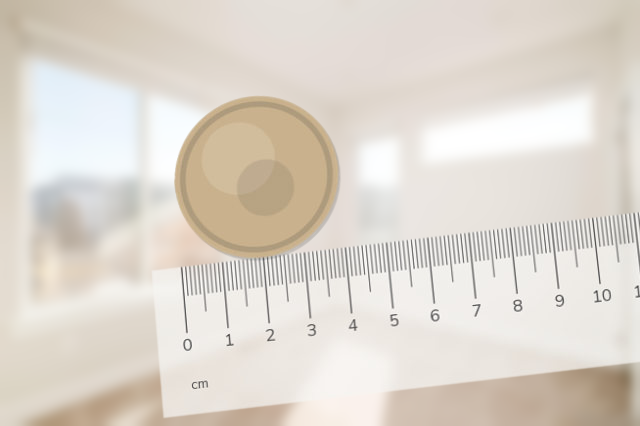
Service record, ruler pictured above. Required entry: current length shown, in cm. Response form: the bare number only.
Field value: 4
